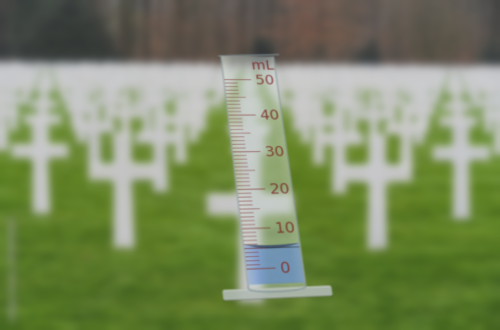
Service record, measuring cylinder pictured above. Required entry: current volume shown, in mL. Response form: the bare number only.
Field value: 5
